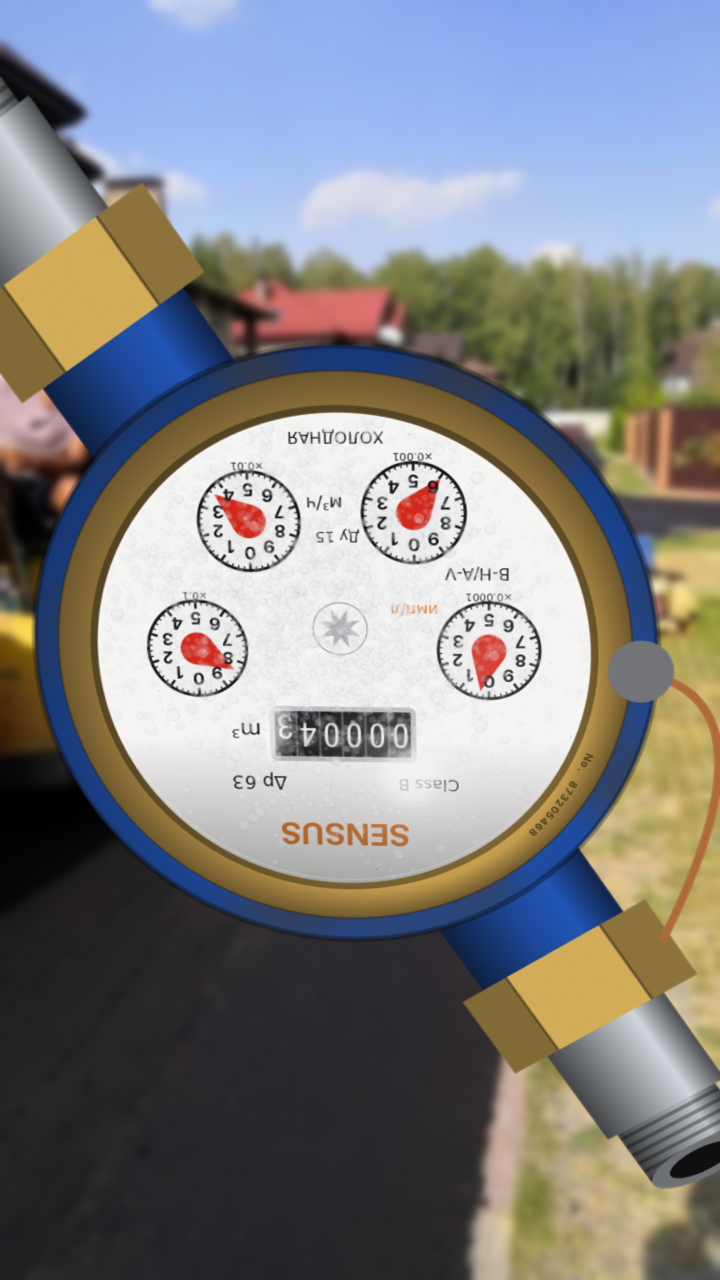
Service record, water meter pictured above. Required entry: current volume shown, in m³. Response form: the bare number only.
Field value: 42.8360
